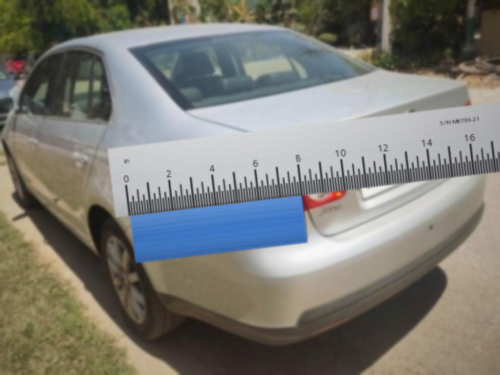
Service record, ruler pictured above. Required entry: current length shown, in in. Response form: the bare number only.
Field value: 8
